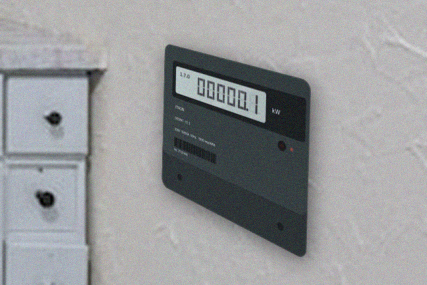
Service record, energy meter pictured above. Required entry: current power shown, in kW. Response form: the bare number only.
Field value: 0.1
